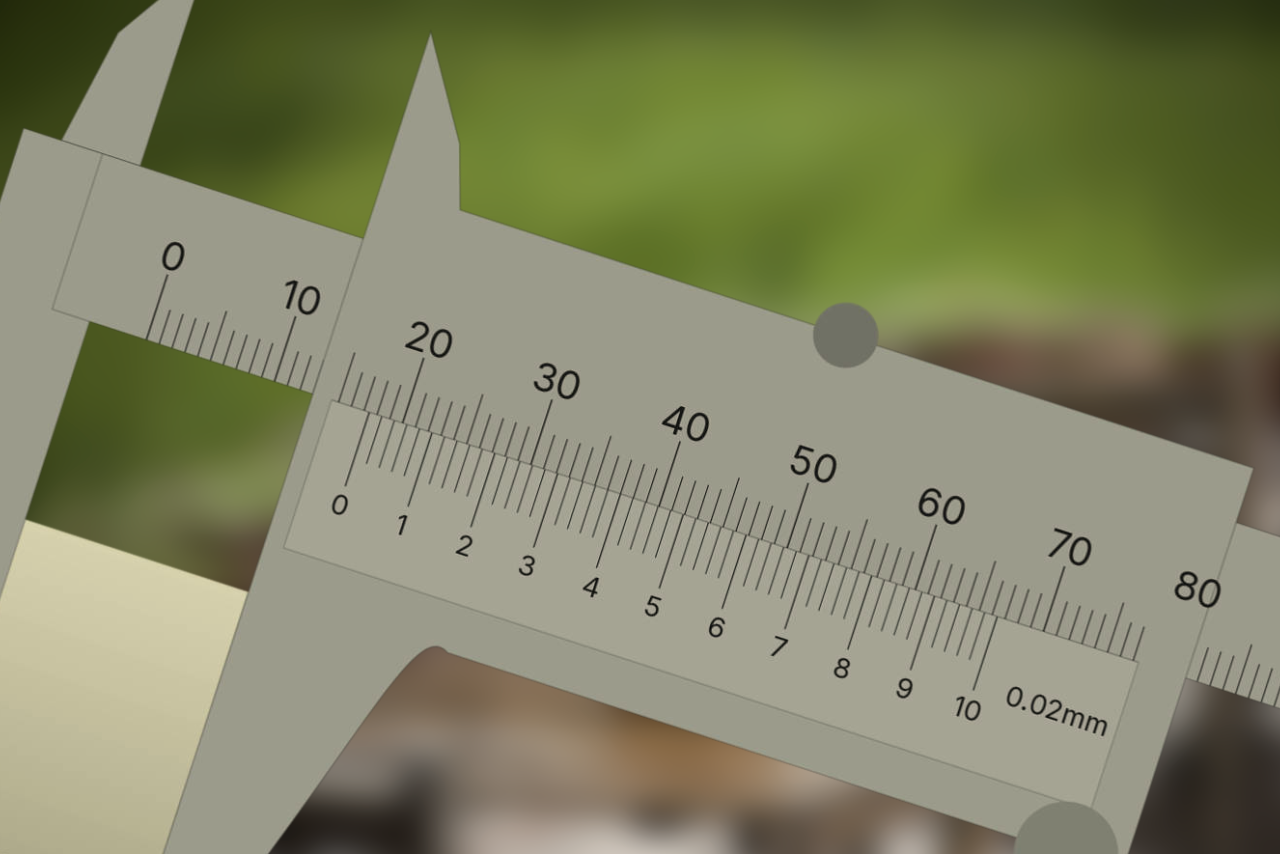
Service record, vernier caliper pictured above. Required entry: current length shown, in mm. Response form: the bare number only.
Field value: 17.4
